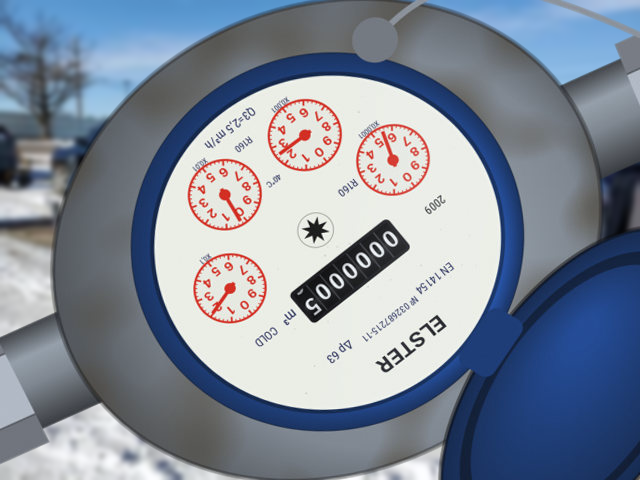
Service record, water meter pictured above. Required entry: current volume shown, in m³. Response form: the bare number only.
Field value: 5.2025
